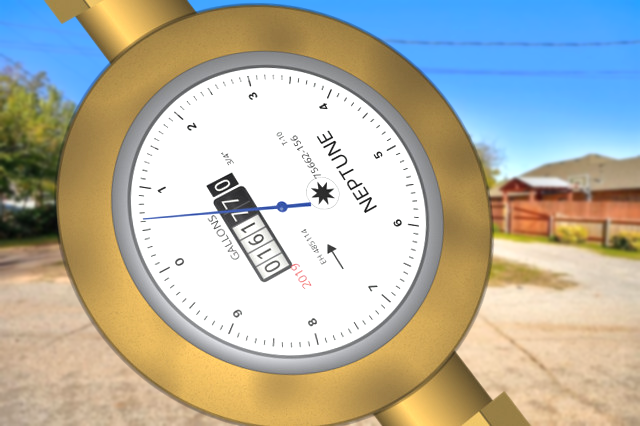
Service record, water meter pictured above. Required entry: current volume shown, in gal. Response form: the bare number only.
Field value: 161770.6
